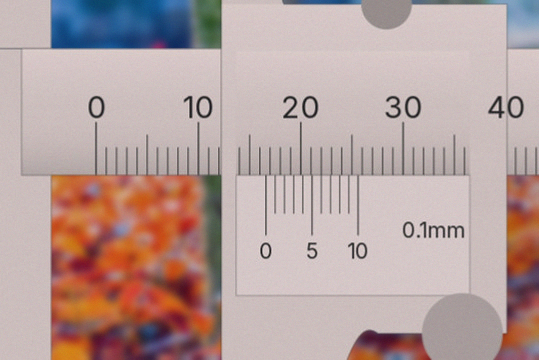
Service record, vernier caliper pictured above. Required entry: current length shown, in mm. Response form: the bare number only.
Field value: 16.6
